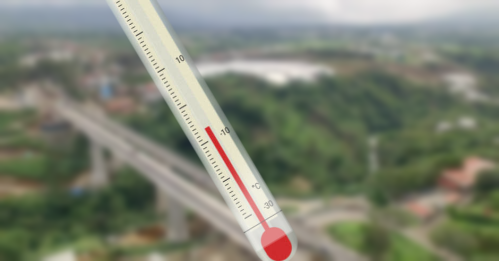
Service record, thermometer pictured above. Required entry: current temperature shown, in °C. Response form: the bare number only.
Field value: -7
